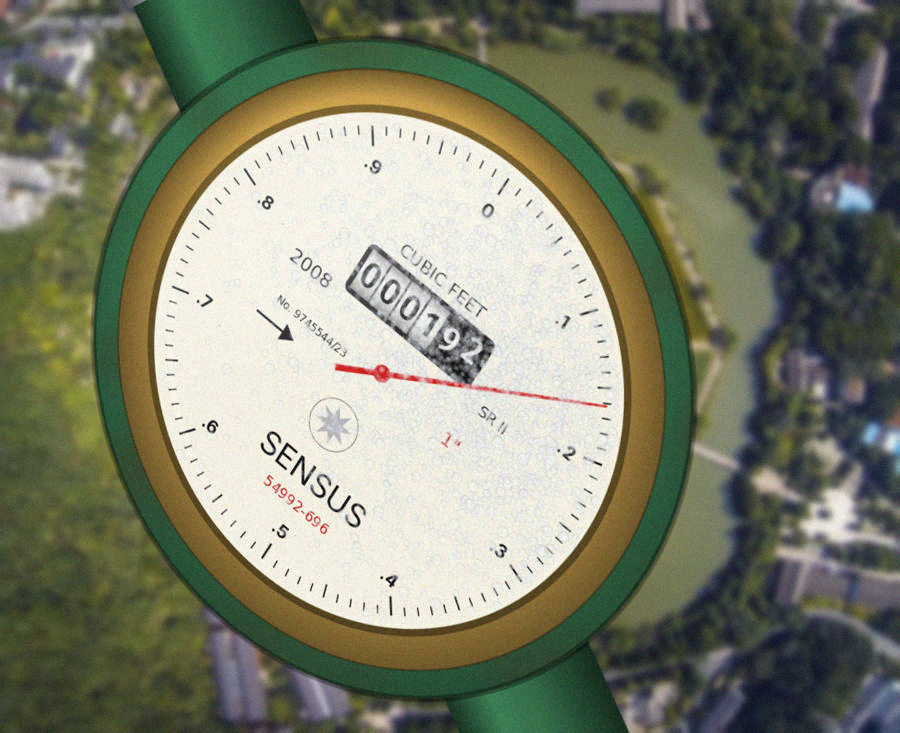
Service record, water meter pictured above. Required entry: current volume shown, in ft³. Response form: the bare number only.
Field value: 192.16
